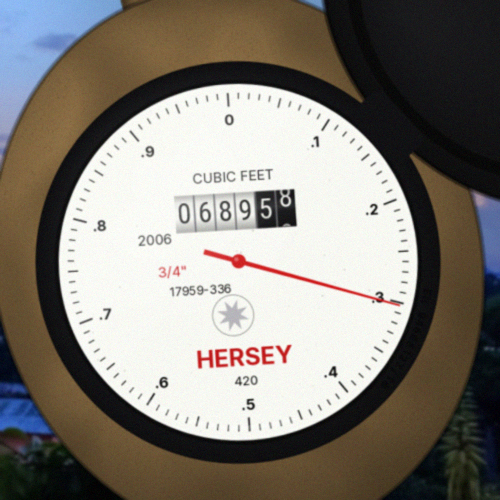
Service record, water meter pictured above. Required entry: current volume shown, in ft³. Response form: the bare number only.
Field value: 68958.30
